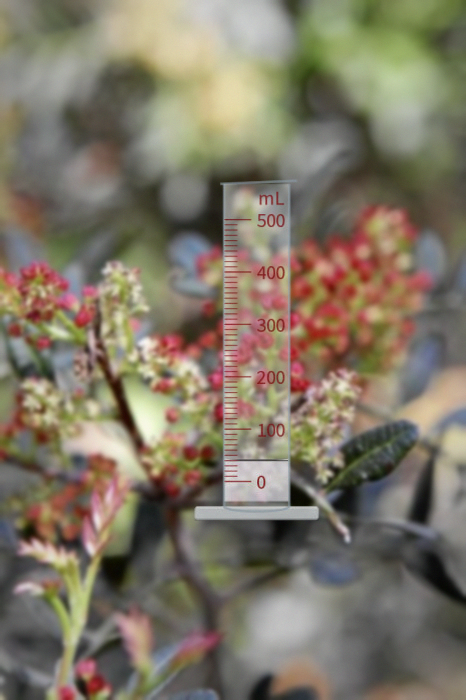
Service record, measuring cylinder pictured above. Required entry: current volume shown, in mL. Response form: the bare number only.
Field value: 40
